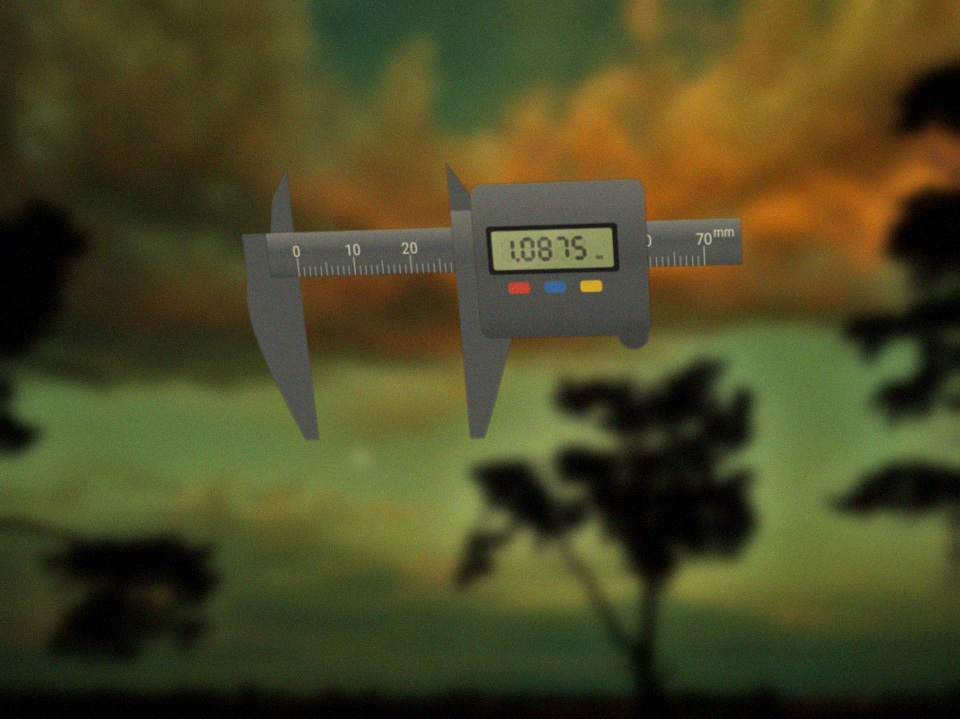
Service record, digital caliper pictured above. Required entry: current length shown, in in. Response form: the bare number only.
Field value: 1.0875
